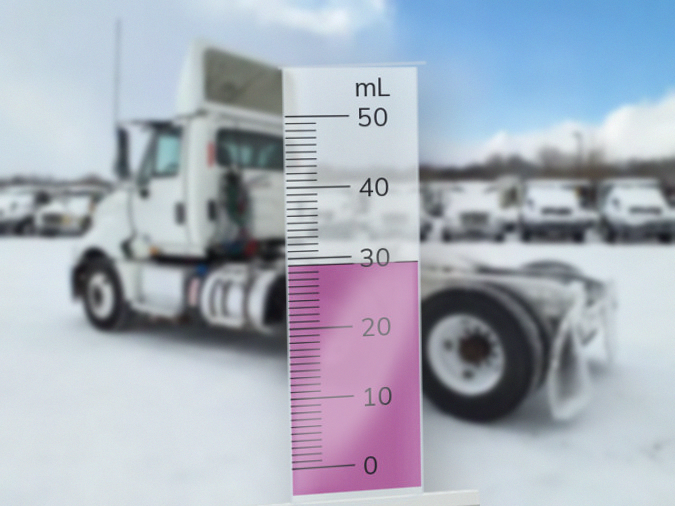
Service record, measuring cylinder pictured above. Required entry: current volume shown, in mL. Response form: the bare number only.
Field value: 29
